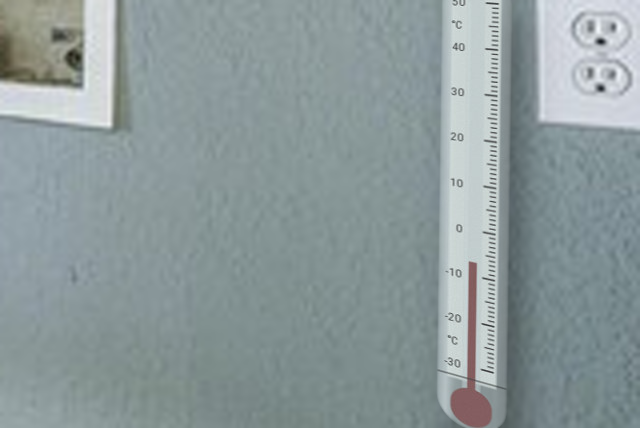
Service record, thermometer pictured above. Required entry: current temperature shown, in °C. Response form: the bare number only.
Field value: -7
